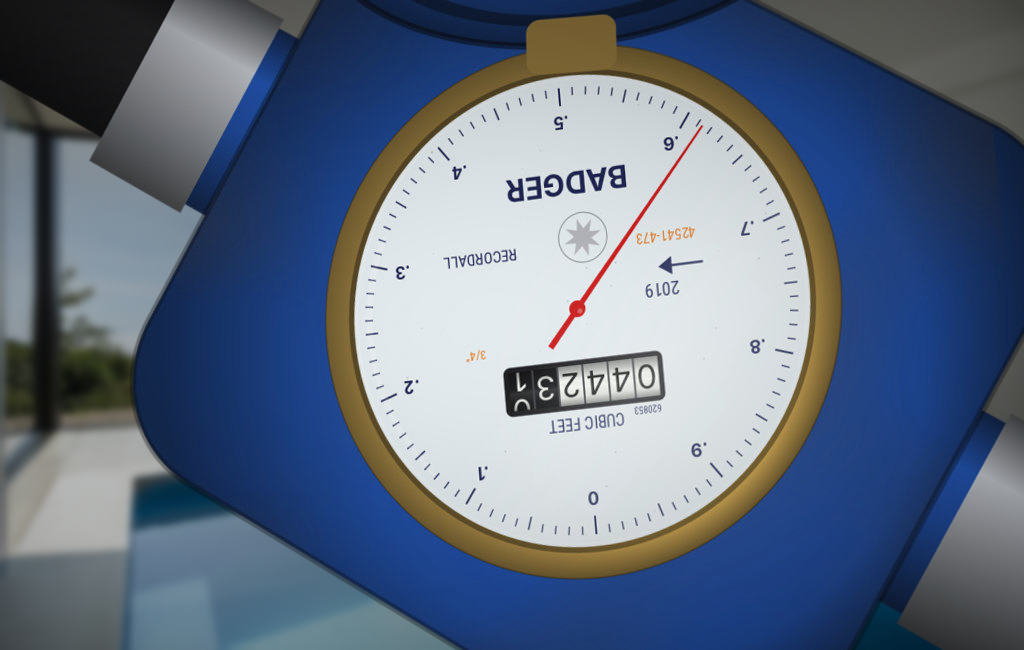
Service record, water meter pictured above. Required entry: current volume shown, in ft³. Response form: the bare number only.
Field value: 44230.61
